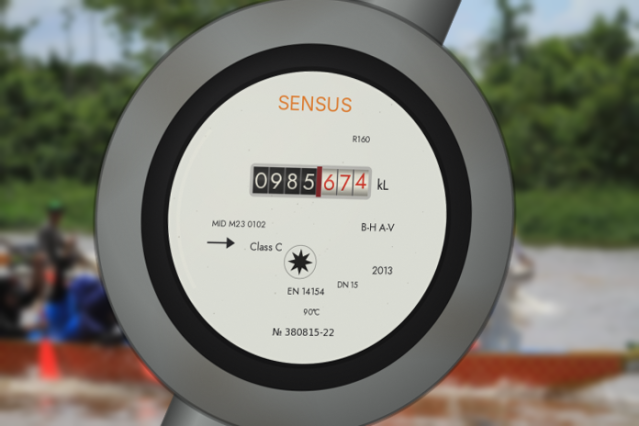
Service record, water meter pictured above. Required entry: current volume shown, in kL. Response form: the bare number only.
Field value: 985.674
